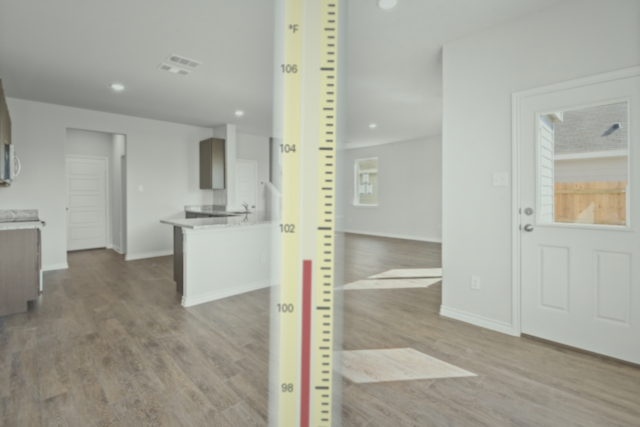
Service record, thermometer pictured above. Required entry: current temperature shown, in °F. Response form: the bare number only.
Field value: 101.2
